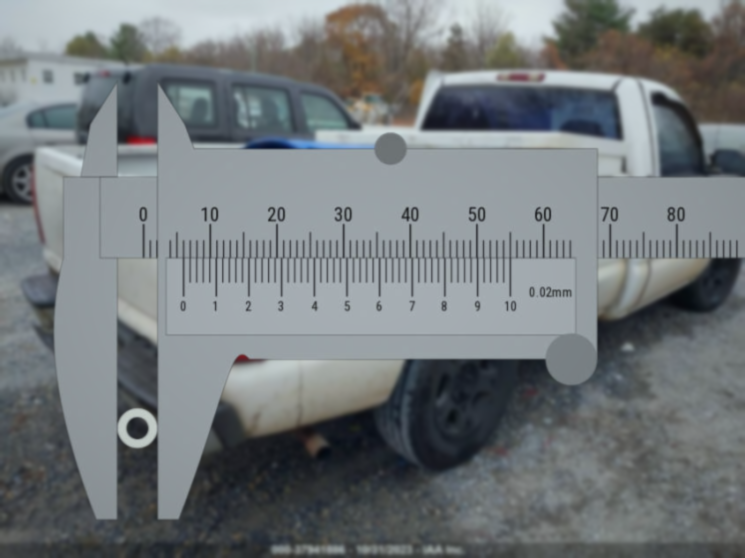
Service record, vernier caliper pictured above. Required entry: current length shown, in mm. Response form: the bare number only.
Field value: 6.0
